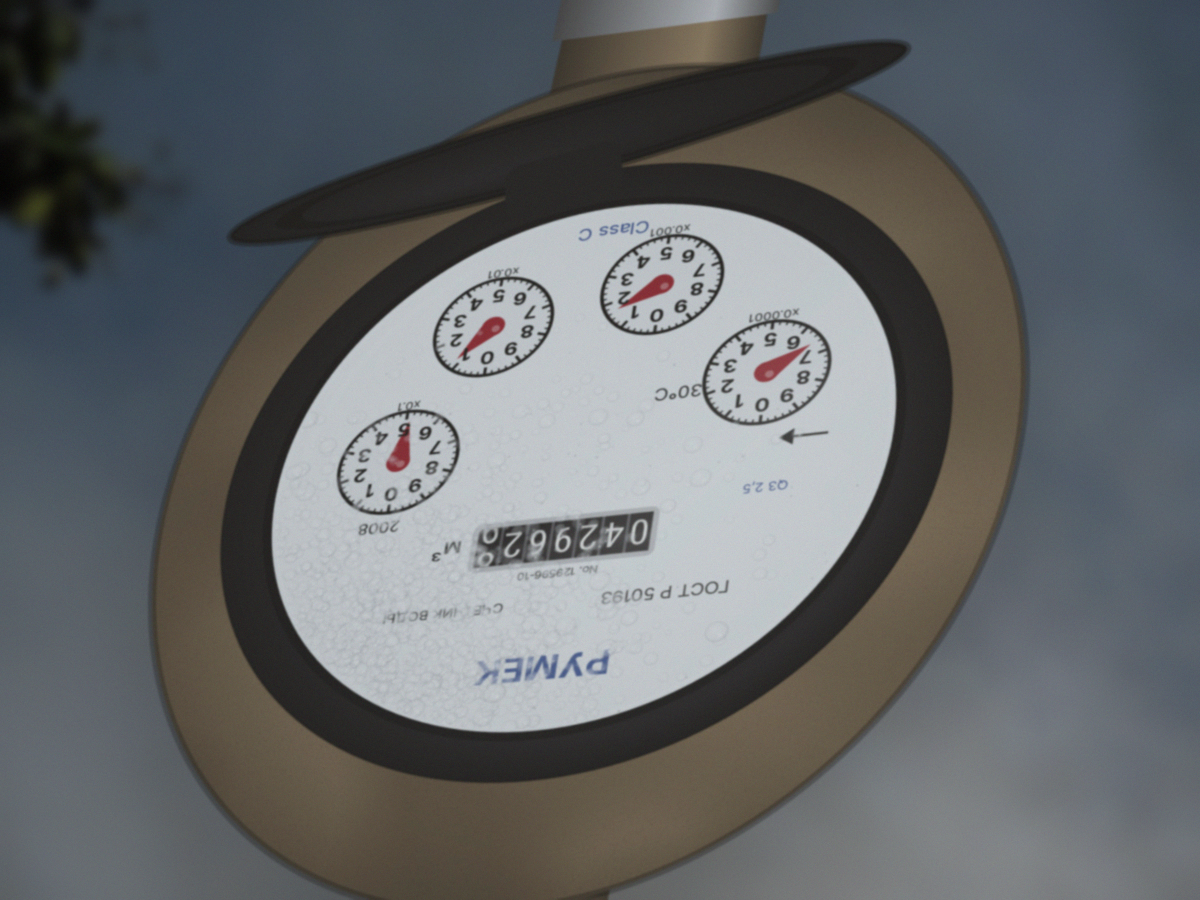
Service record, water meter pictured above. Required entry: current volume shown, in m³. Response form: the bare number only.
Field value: 429628.5116
